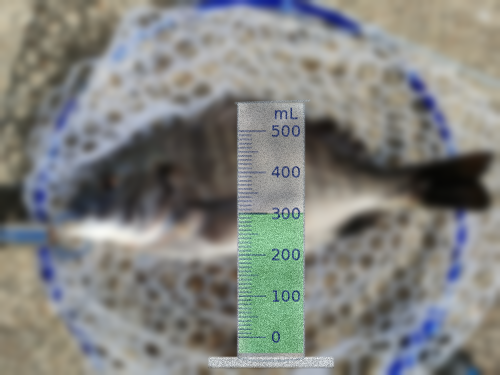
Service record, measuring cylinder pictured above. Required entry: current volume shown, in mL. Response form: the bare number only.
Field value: 300
